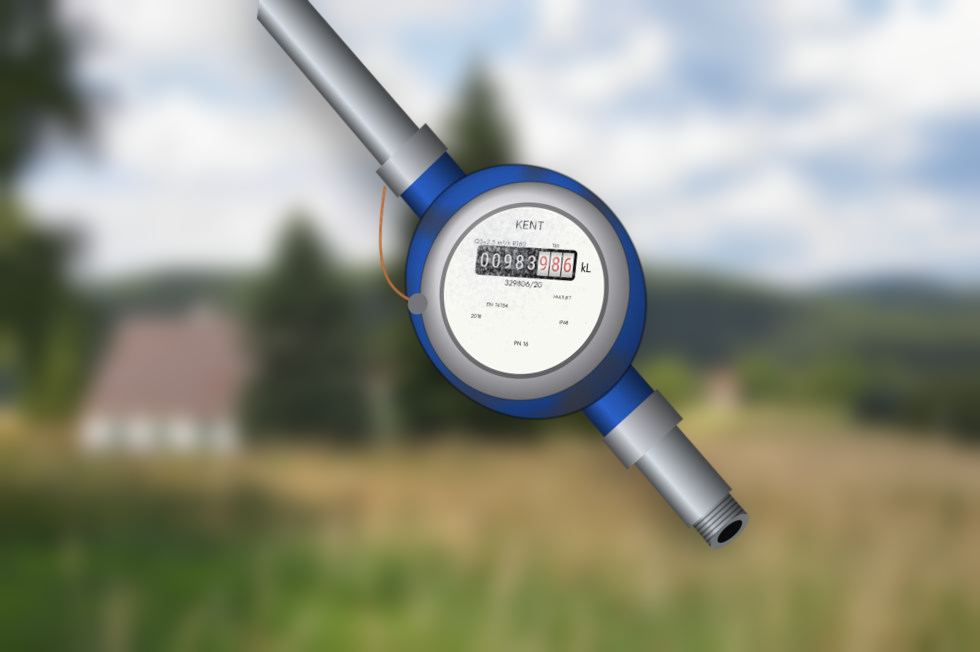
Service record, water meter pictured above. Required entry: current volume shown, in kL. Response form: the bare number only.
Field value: 983.986
